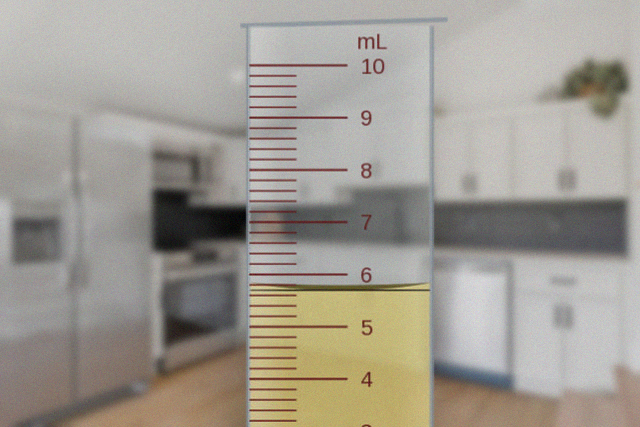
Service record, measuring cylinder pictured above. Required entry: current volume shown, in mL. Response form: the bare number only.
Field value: 5.7
